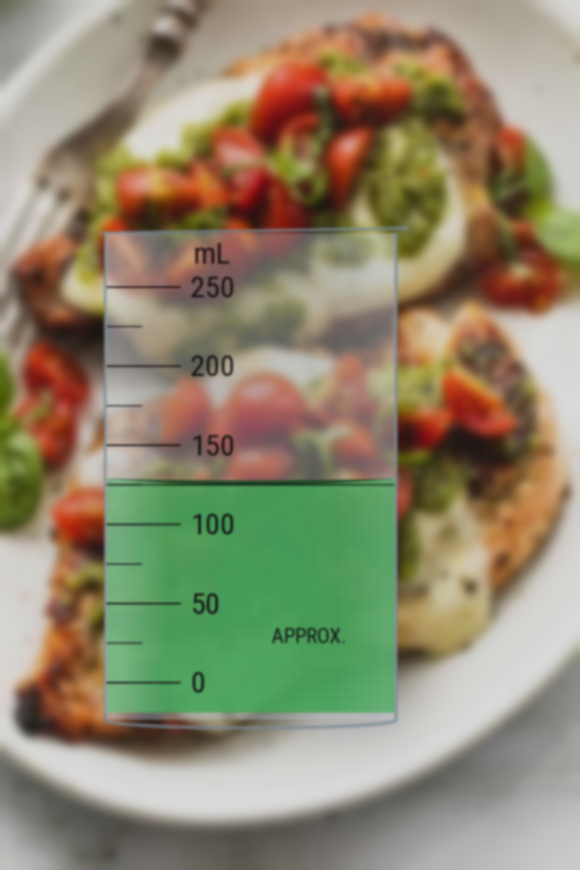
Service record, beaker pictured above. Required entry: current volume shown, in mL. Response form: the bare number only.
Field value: 125
